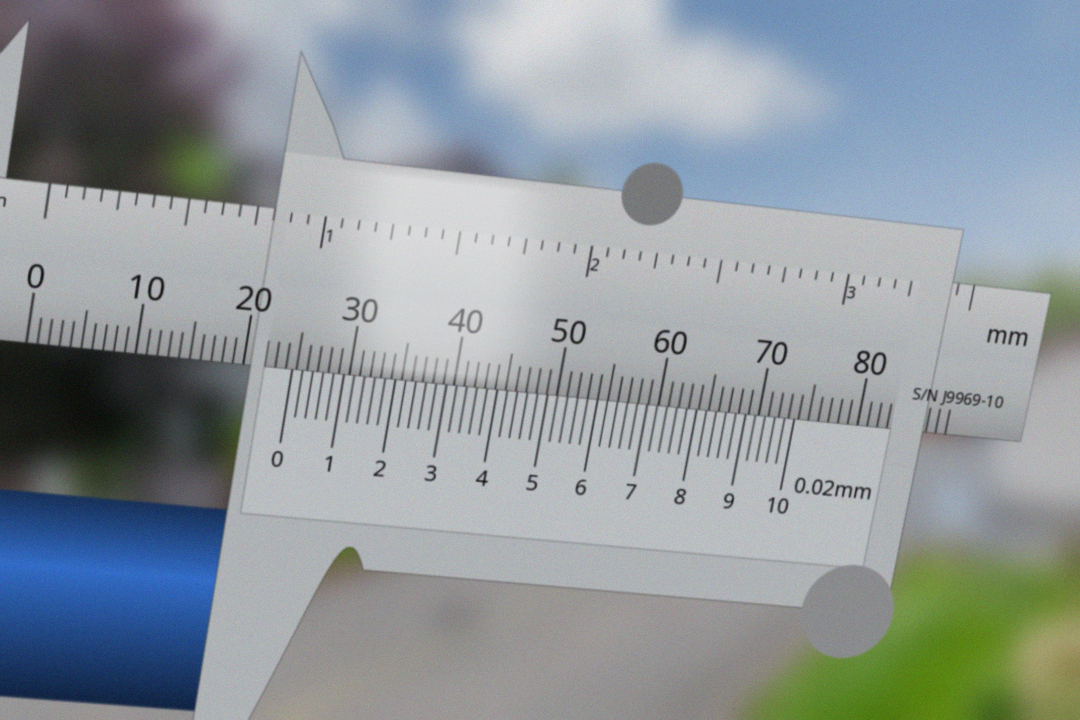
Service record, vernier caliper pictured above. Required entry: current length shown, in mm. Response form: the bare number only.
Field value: 24.6
